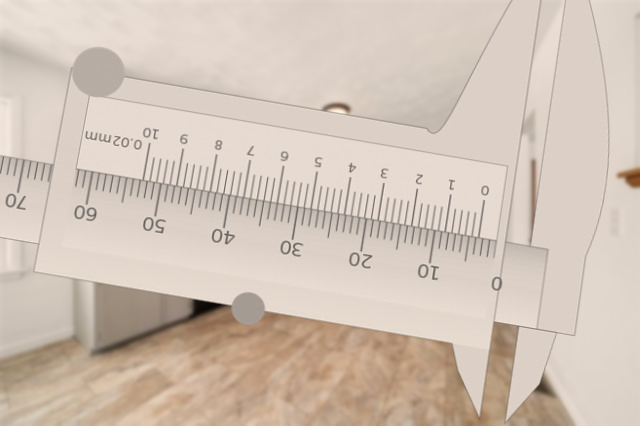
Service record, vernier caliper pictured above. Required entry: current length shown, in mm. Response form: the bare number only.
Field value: 3.6
